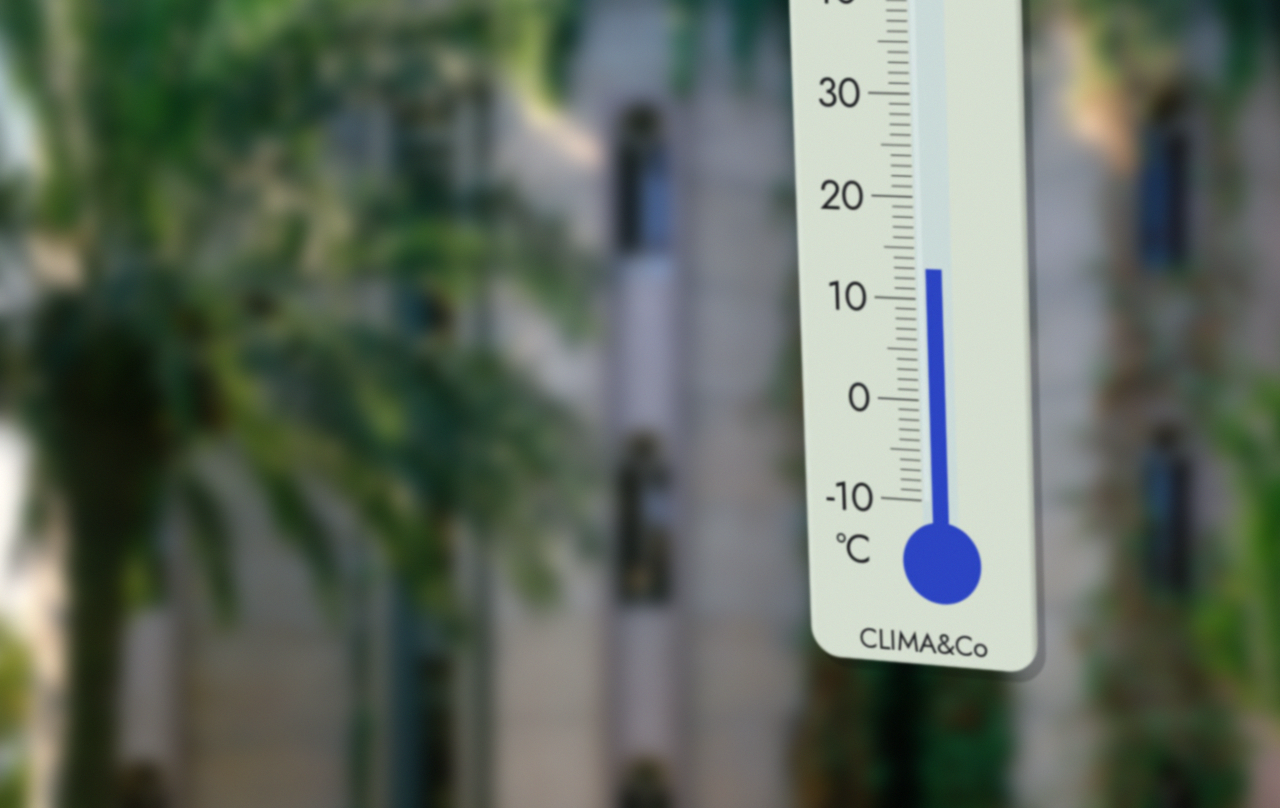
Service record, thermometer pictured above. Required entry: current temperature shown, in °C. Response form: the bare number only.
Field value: 13
